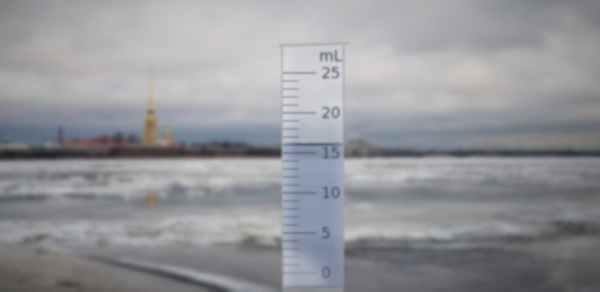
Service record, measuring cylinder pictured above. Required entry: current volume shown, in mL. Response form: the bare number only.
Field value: 16
